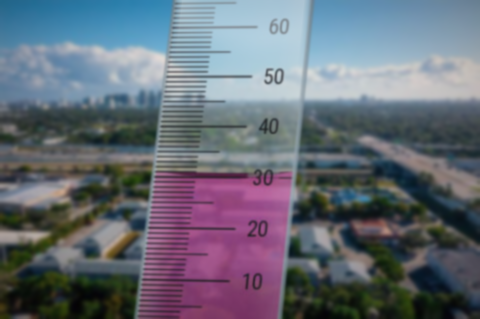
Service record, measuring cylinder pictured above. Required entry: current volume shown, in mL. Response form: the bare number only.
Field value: 30
